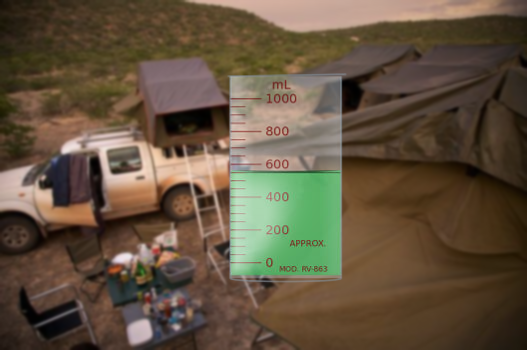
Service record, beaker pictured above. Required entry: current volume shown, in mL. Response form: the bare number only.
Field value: 550
